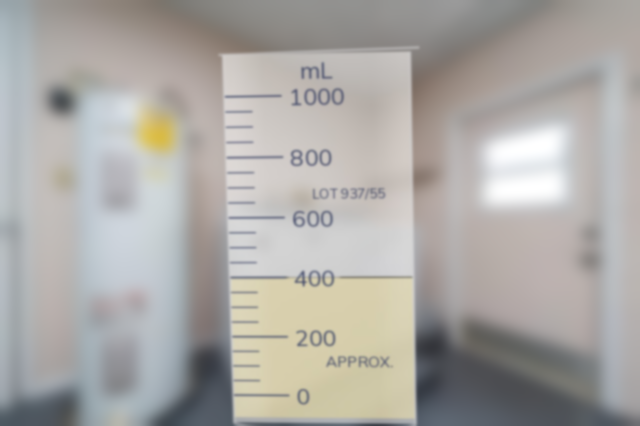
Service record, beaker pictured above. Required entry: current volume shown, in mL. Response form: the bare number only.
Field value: 400
